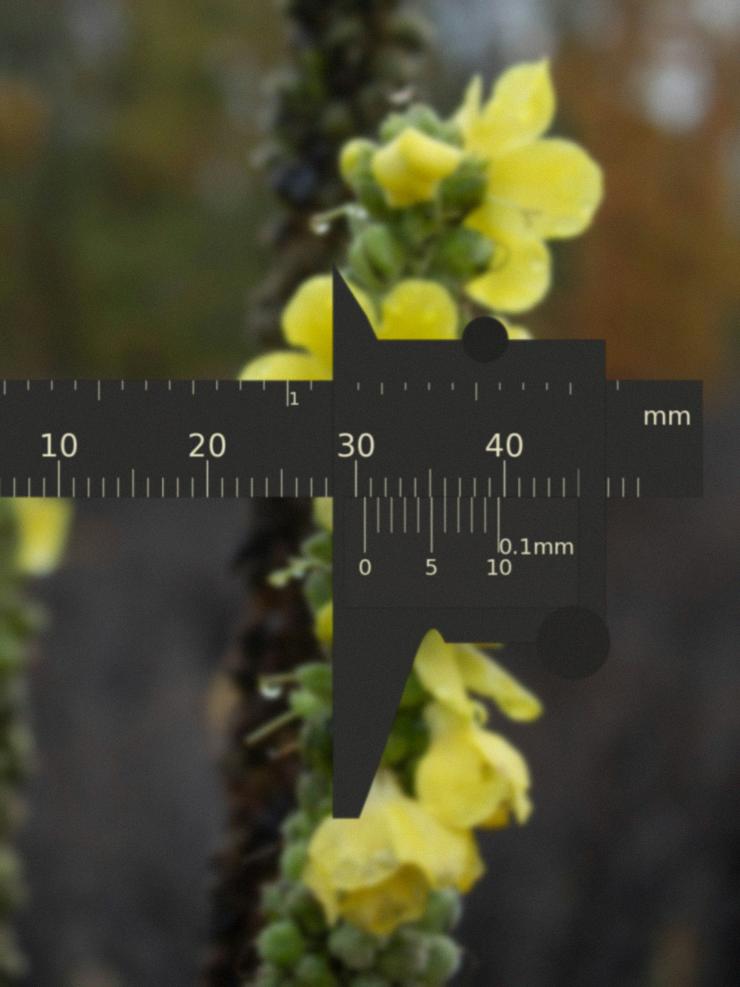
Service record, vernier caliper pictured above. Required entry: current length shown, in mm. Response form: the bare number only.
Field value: 30.6
